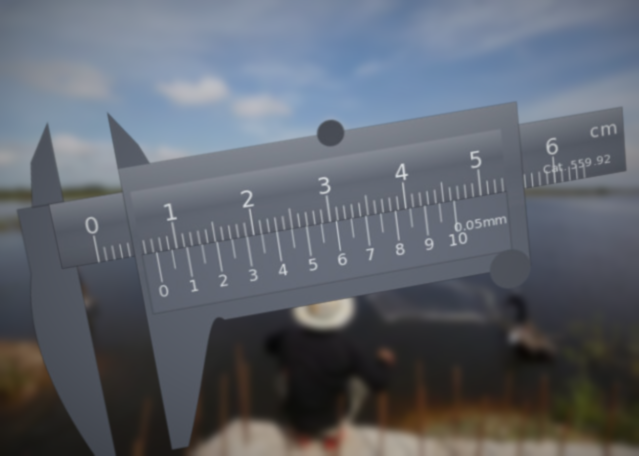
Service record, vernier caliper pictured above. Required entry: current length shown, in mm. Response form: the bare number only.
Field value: 7.4
